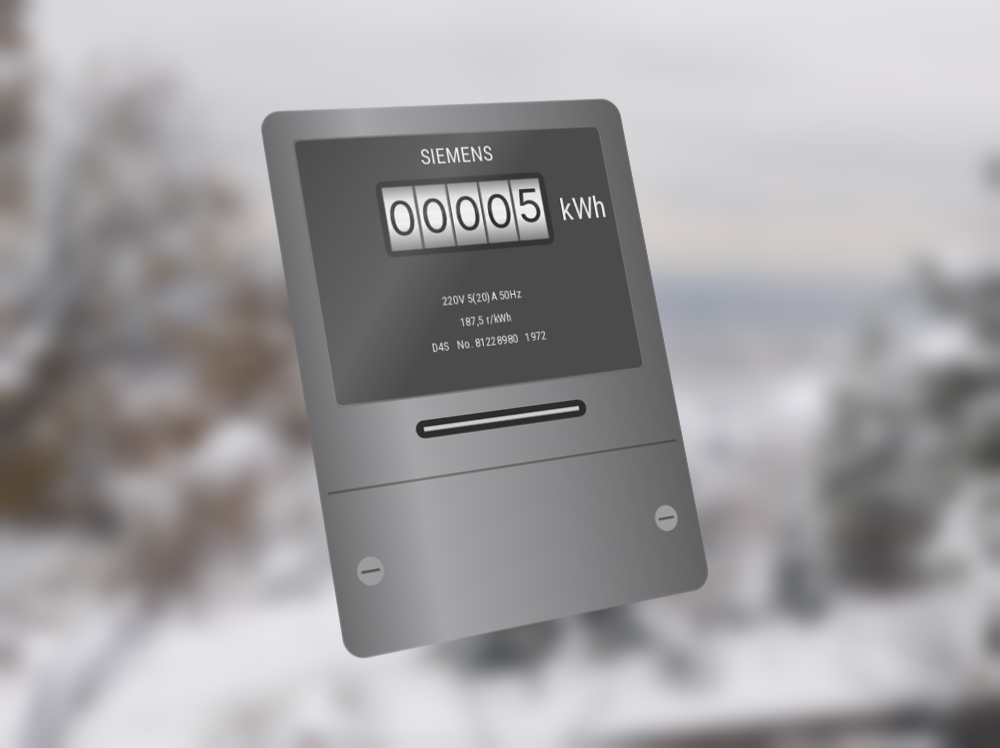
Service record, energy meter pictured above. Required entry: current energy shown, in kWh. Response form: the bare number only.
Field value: 5
